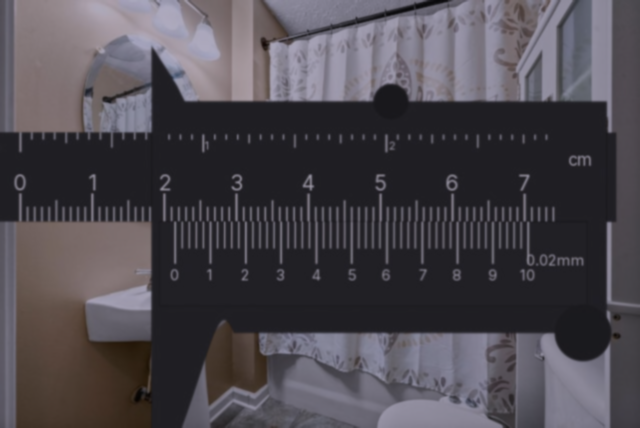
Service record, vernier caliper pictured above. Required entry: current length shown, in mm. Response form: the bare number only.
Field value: 21.5
